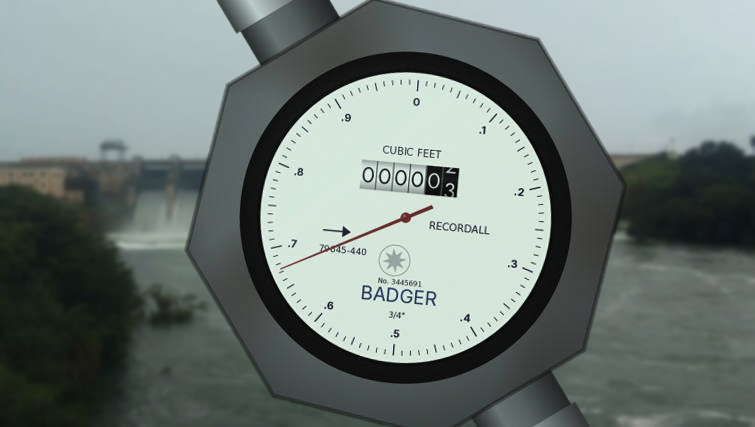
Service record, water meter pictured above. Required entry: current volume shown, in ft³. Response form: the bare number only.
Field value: 2.67
